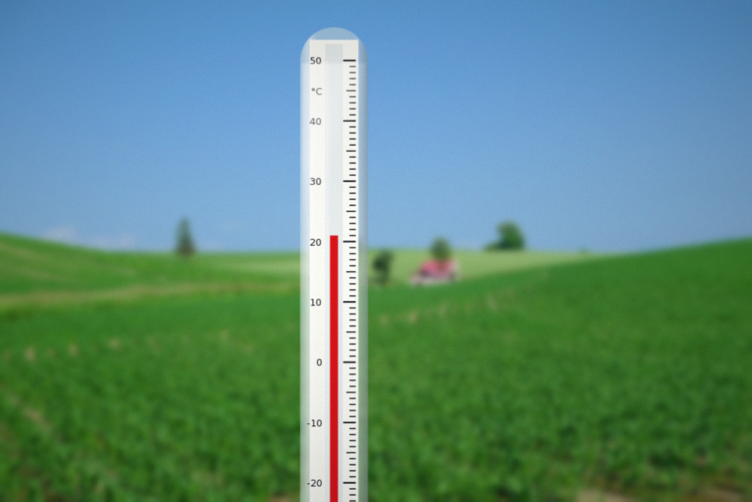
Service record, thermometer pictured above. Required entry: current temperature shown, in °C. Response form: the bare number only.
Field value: 21
